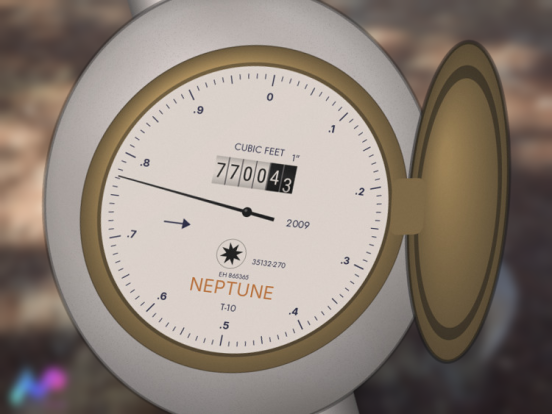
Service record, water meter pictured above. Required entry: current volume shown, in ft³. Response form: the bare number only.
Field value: 770042.77
